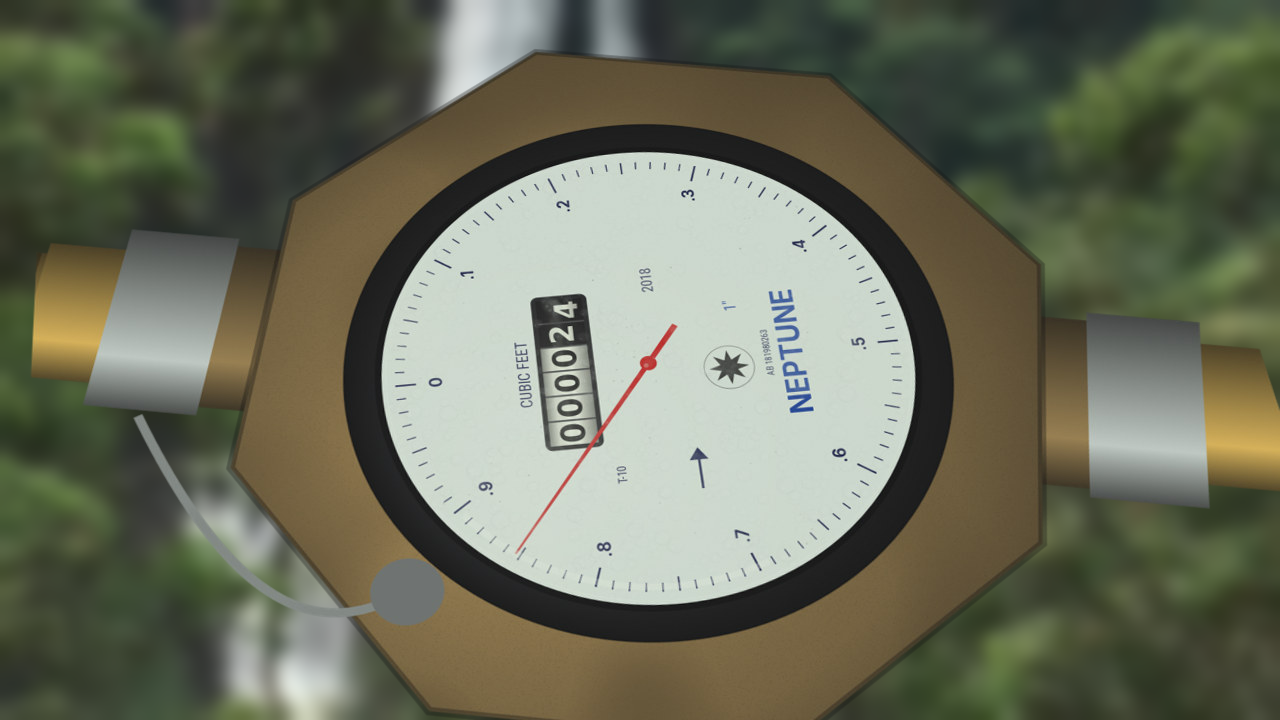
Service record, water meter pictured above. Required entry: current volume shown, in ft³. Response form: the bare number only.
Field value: 23.85
